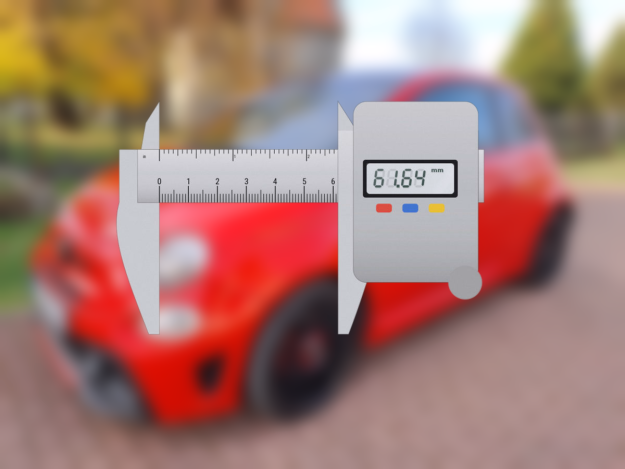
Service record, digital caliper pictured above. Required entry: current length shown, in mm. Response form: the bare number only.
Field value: 61.64
